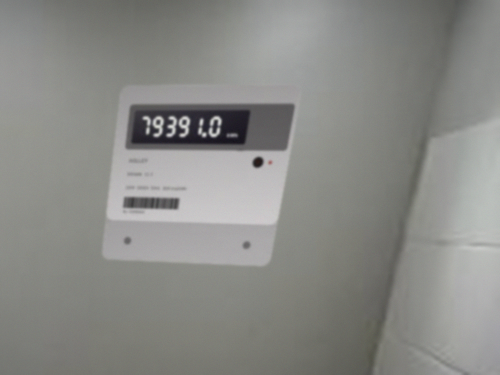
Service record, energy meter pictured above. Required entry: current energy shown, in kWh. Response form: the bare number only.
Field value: 79391.0
